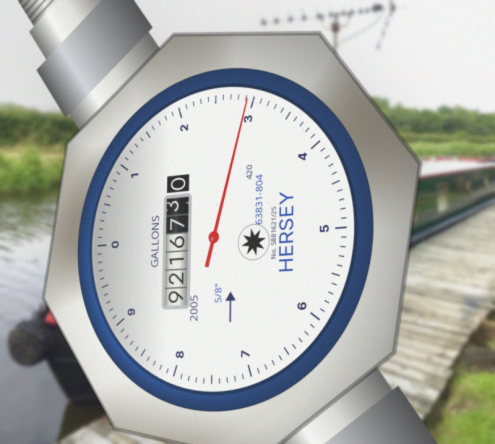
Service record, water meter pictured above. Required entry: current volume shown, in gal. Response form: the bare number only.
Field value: 9216732.9
